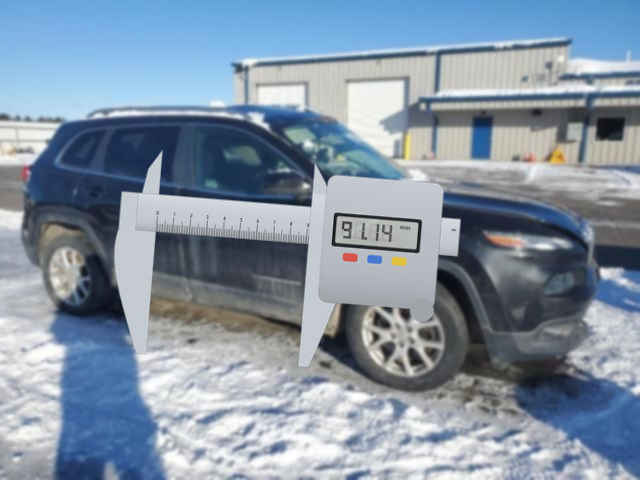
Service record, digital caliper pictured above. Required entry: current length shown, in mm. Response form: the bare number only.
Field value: 91.14
